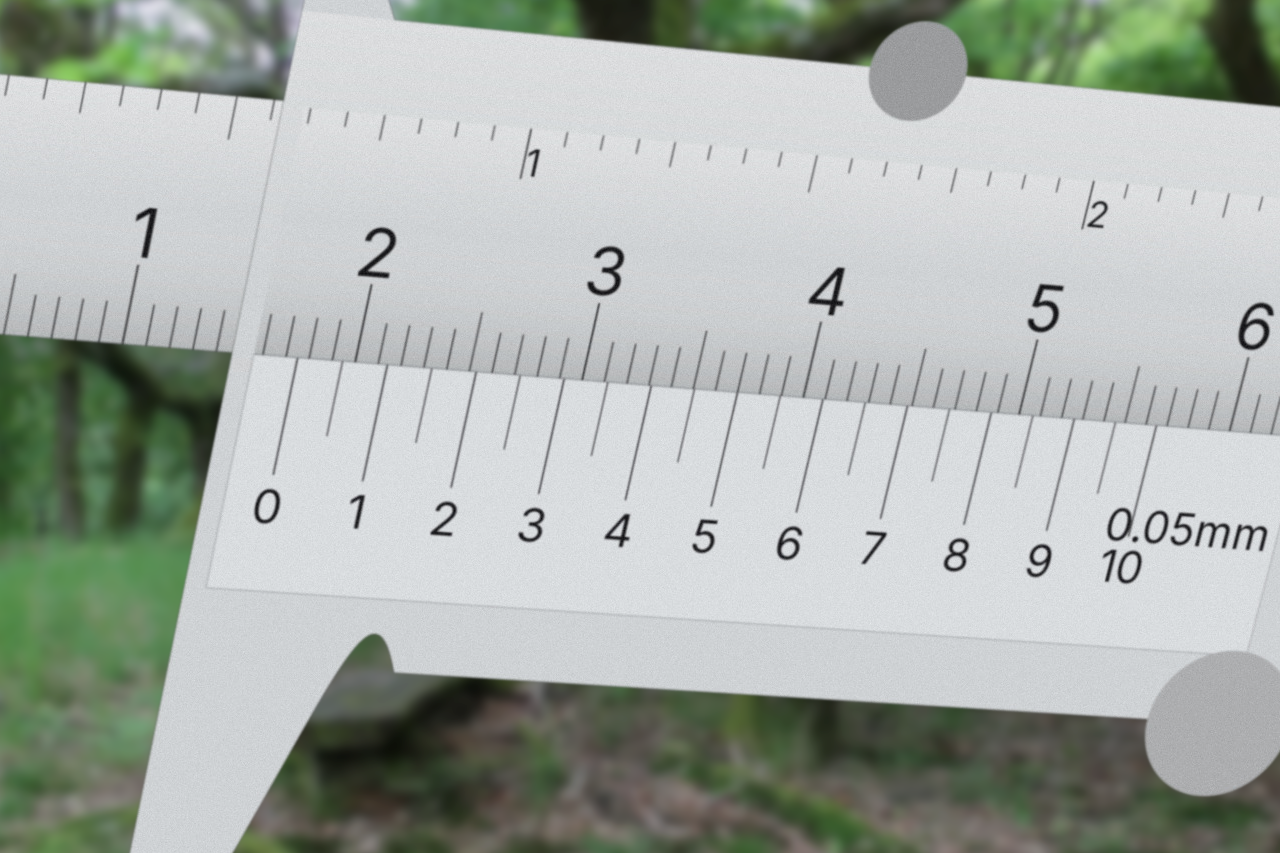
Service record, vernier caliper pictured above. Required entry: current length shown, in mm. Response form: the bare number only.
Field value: 17.5
